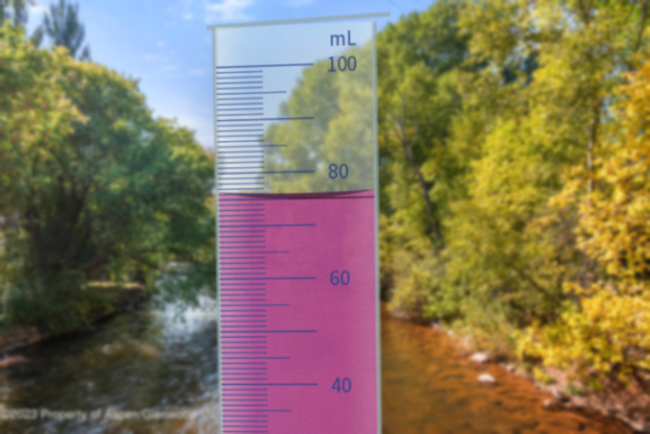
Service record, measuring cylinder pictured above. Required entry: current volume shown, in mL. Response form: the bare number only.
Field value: 75
